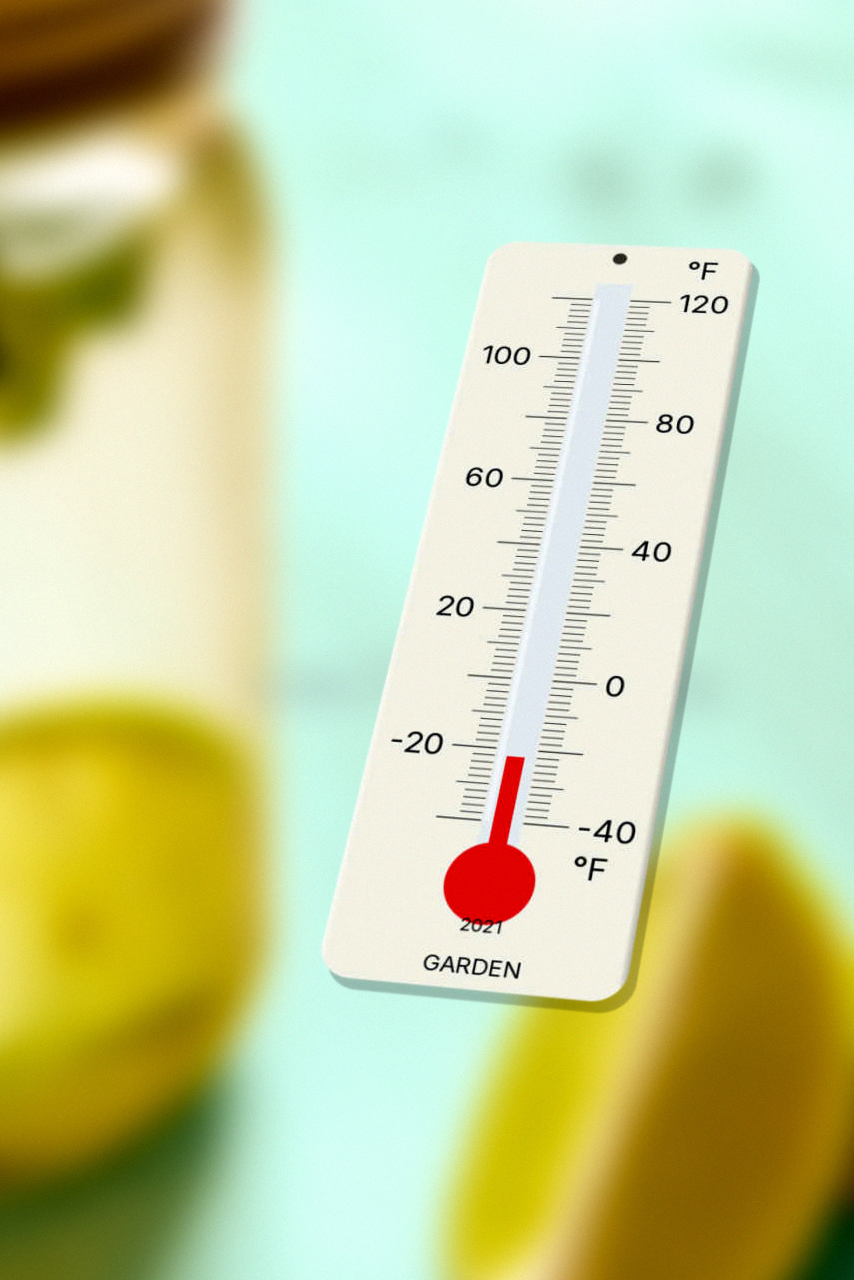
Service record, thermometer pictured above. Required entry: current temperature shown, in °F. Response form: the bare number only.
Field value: -22
